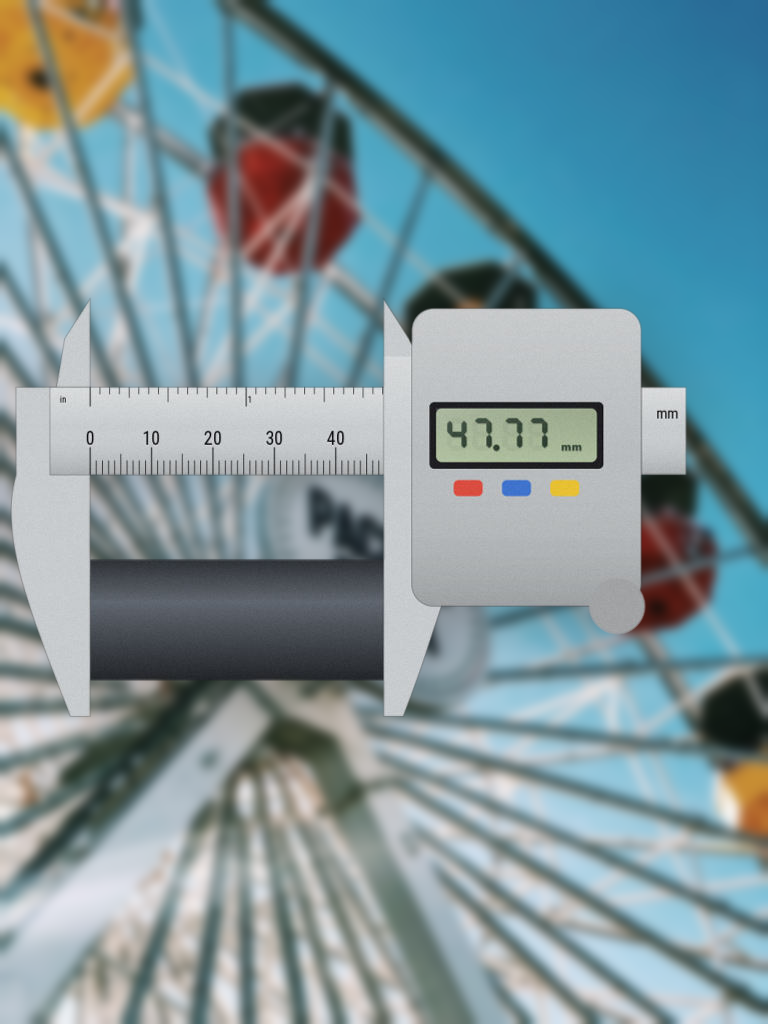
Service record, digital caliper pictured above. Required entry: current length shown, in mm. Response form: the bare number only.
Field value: 47.77
